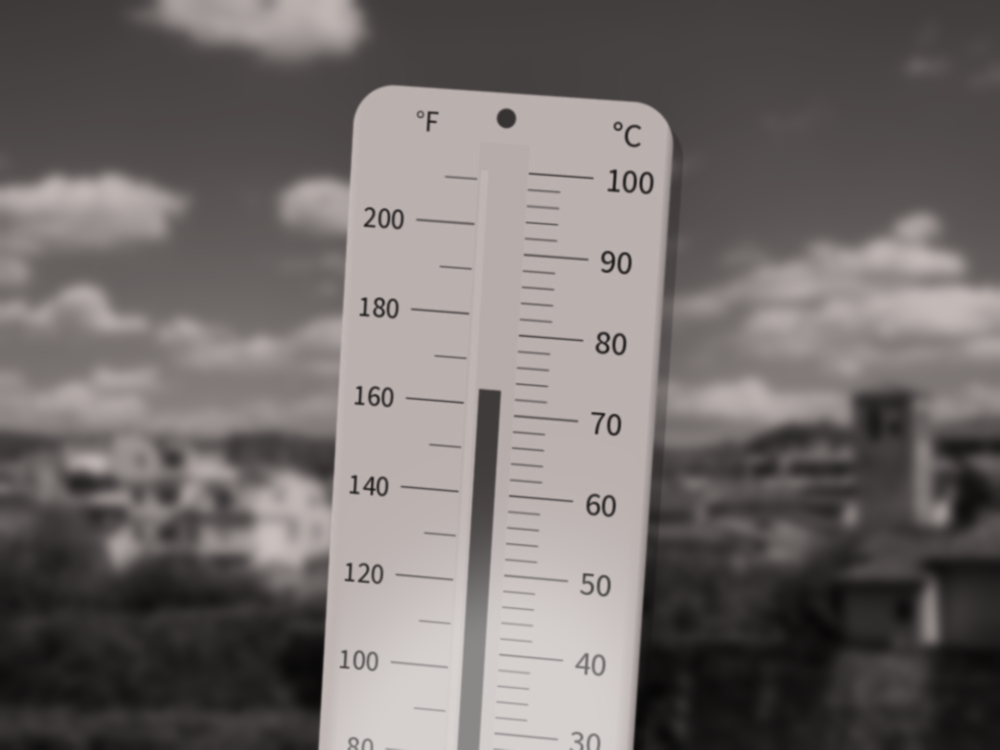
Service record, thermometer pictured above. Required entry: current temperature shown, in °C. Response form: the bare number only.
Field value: 73
